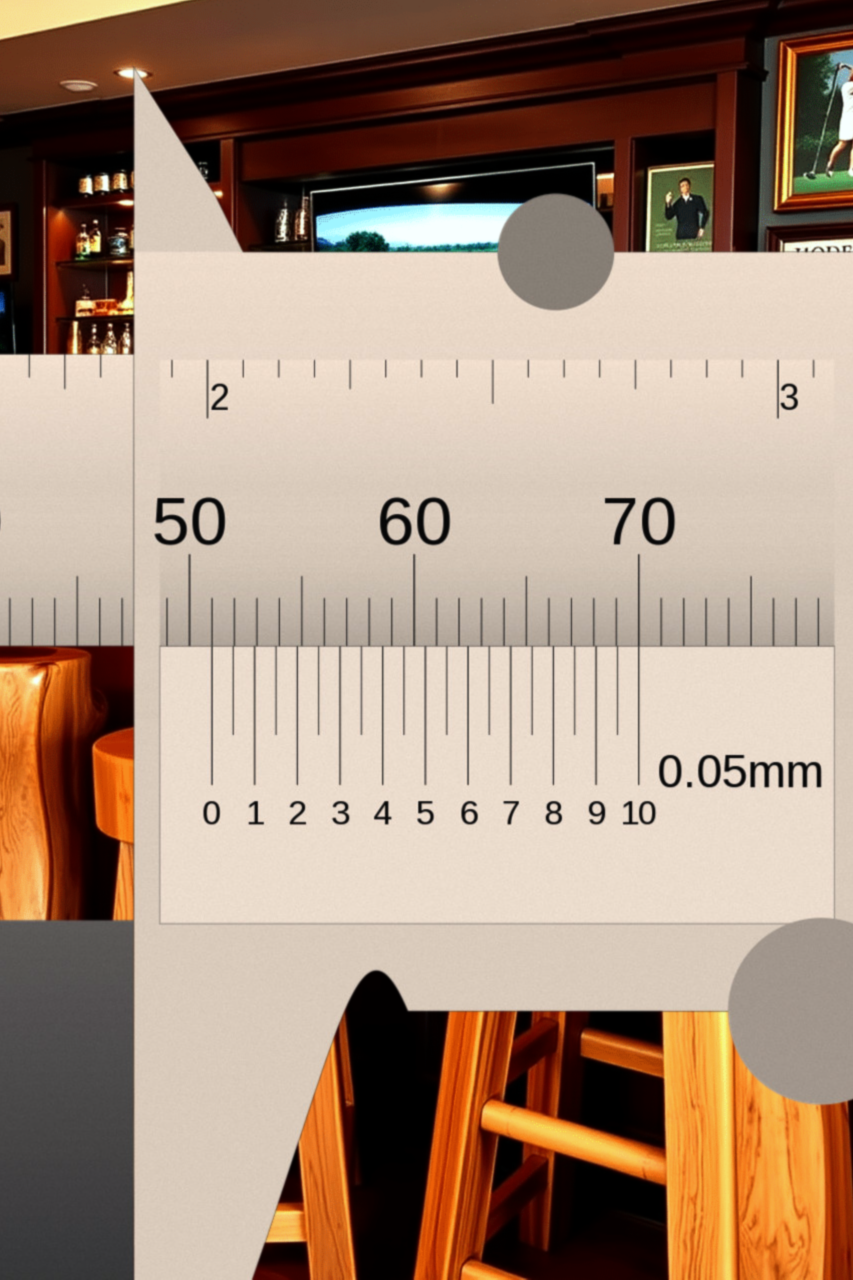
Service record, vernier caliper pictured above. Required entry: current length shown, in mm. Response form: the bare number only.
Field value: 51.0
